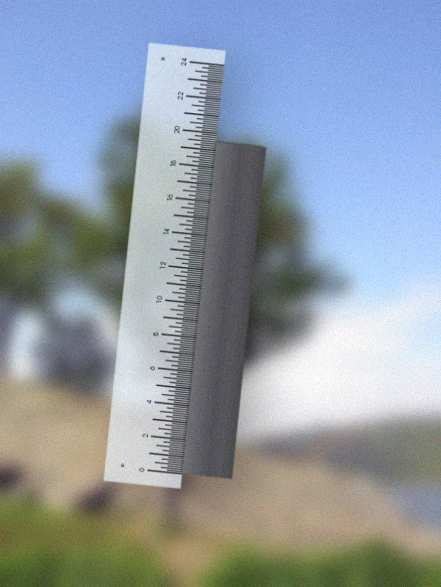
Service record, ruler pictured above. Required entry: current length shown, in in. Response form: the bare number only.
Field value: 19.5
